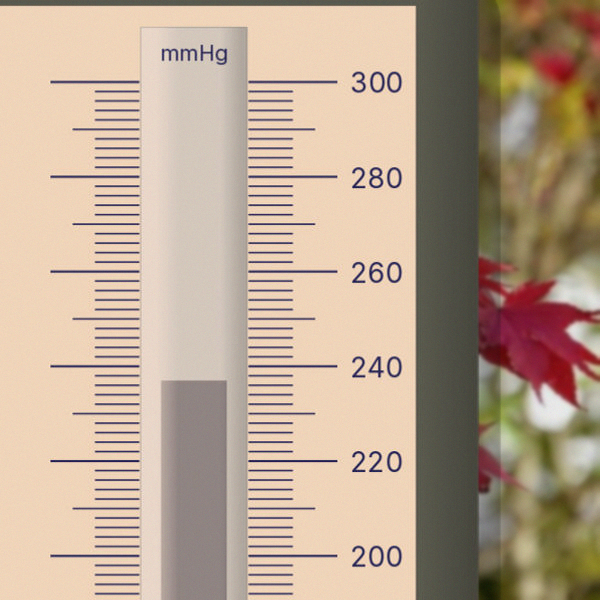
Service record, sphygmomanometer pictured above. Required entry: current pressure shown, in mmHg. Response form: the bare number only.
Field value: 237
